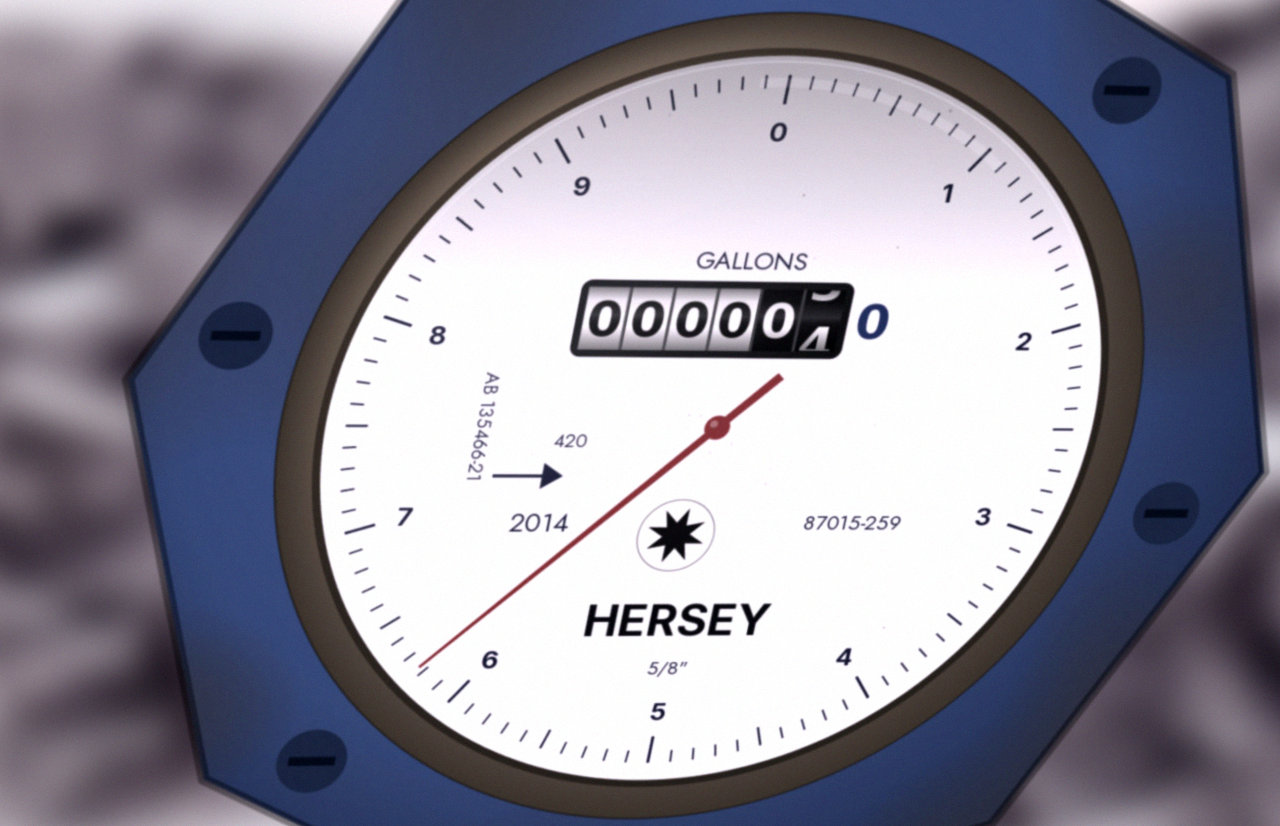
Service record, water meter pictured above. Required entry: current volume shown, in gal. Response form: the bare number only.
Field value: 36.2
